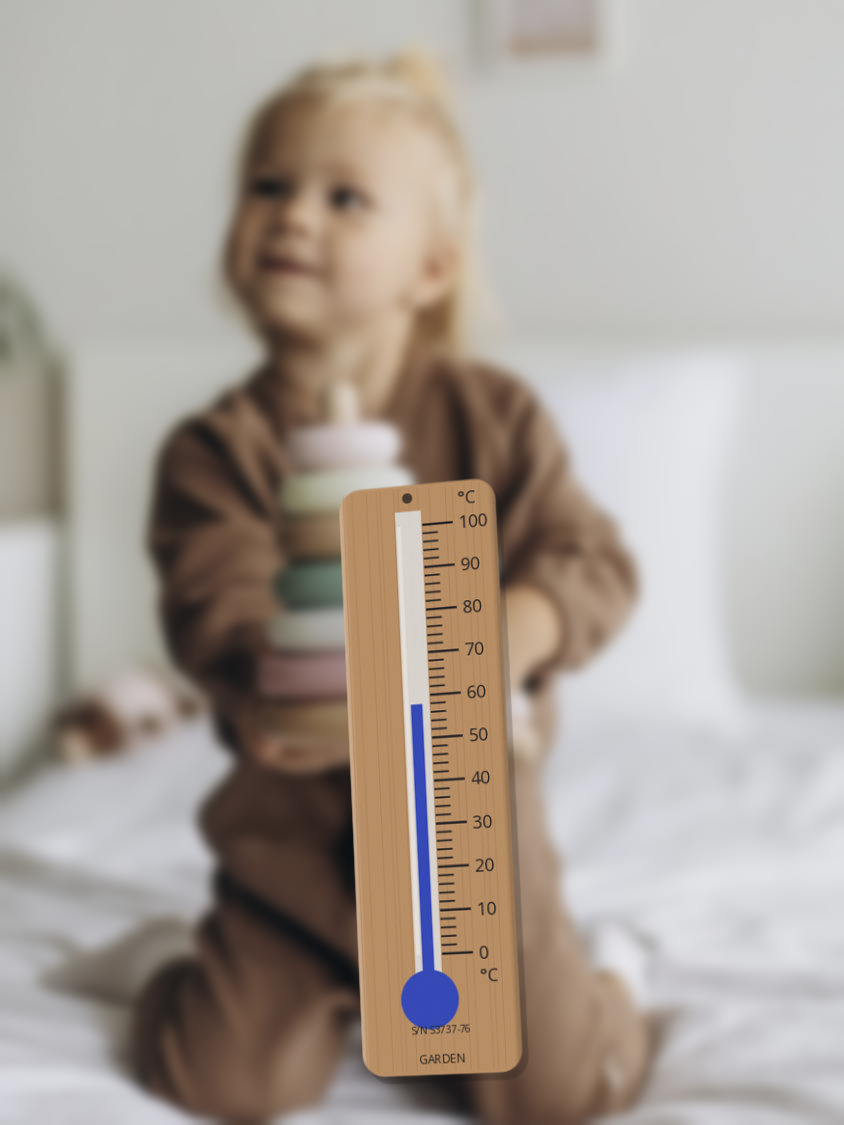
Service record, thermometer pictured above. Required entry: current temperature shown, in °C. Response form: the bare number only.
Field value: 58
